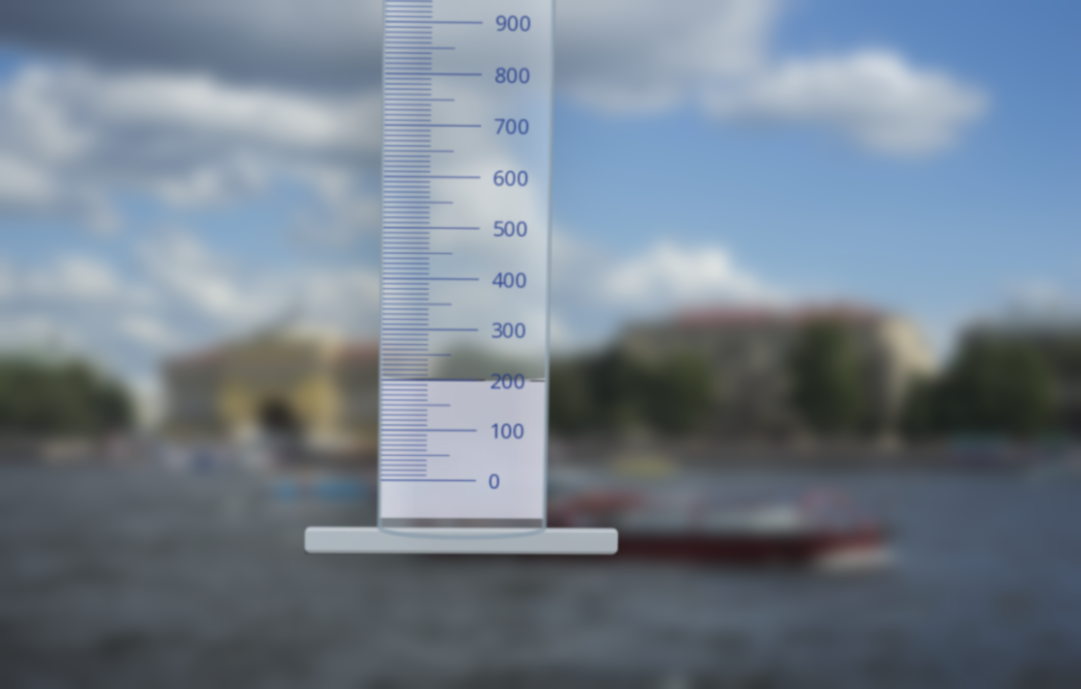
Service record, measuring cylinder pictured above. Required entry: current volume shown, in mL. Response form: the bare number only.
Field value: 200
